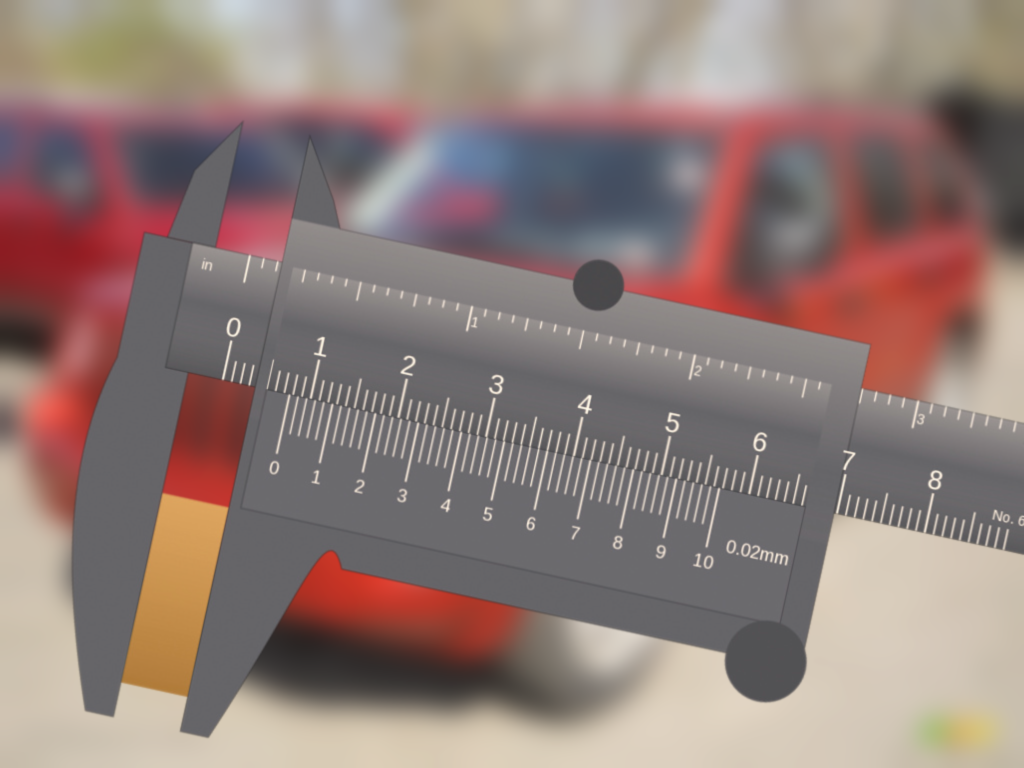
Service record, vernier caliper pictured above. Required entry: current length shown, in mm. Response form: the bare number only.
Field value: 7.6
